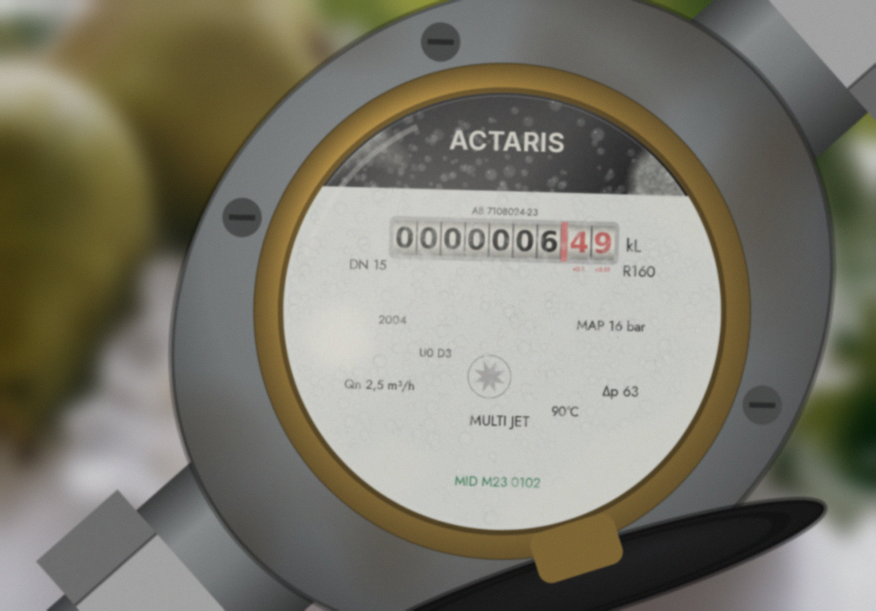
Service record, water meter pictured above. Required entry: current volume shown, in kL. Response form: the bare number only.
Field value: 6.49
